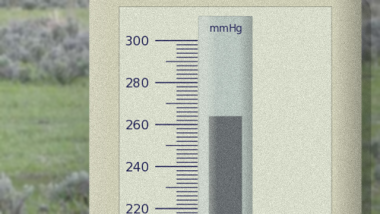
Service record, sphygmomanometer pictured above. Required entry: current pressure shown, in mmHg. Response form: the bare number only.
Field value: 264
